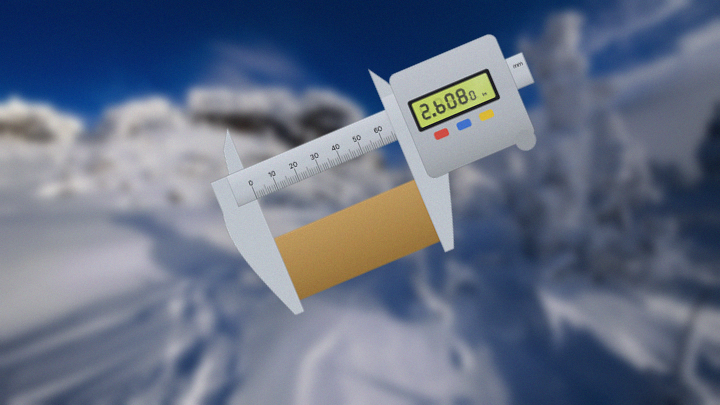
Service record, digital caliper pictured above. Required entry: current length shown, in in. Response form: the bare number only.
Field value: 2.6080
